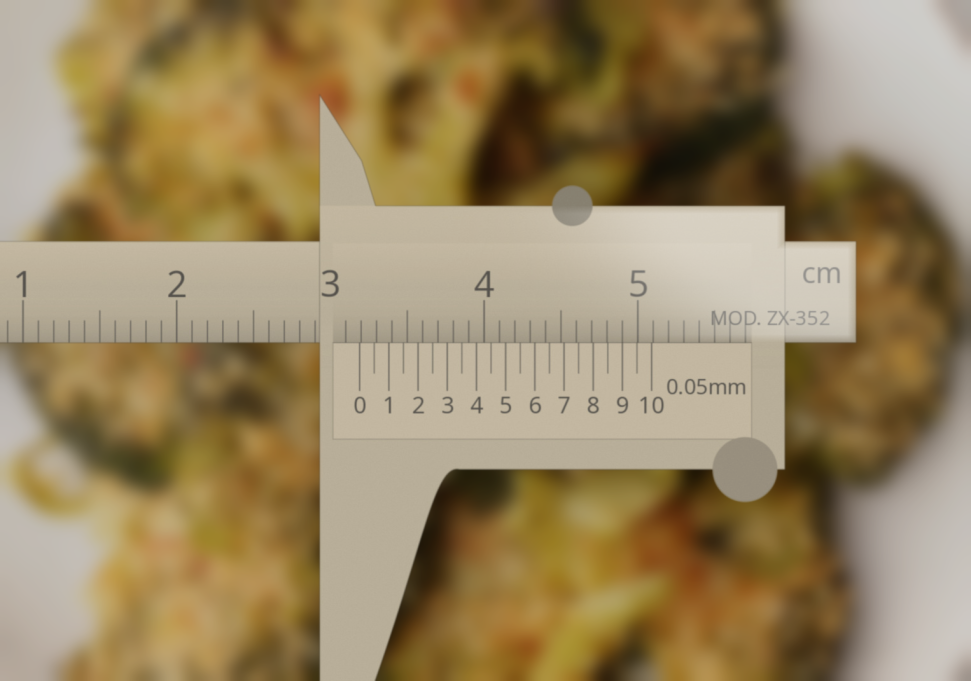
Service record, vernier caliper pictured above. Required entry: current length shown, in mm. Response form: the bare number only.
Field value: 31.9
